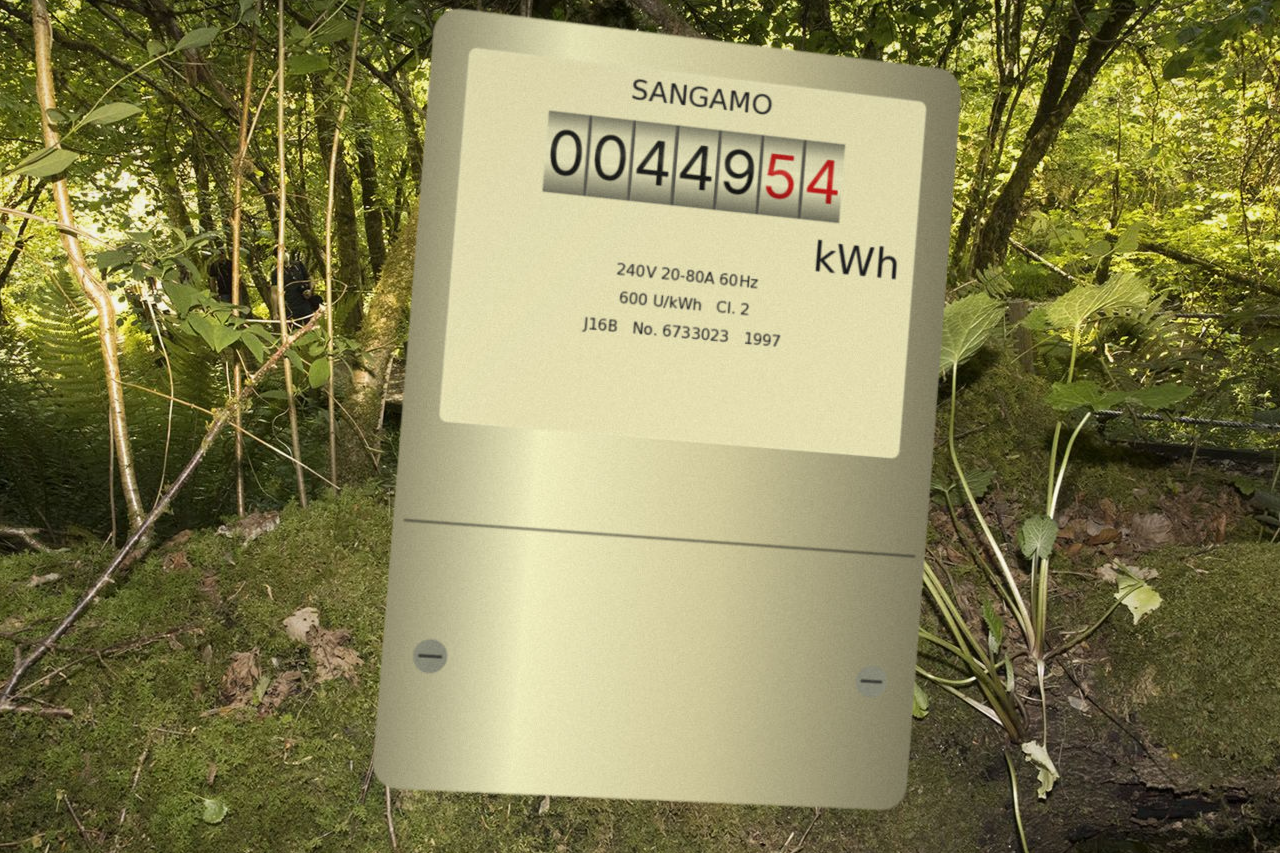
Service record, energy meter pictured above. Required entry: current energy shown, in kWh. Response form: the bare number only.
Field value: 449.54
